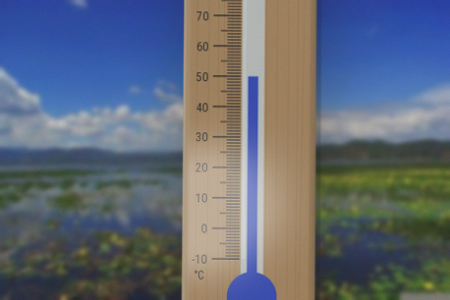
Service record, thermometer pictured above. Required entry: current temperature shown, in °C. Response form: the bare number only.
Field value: 50
